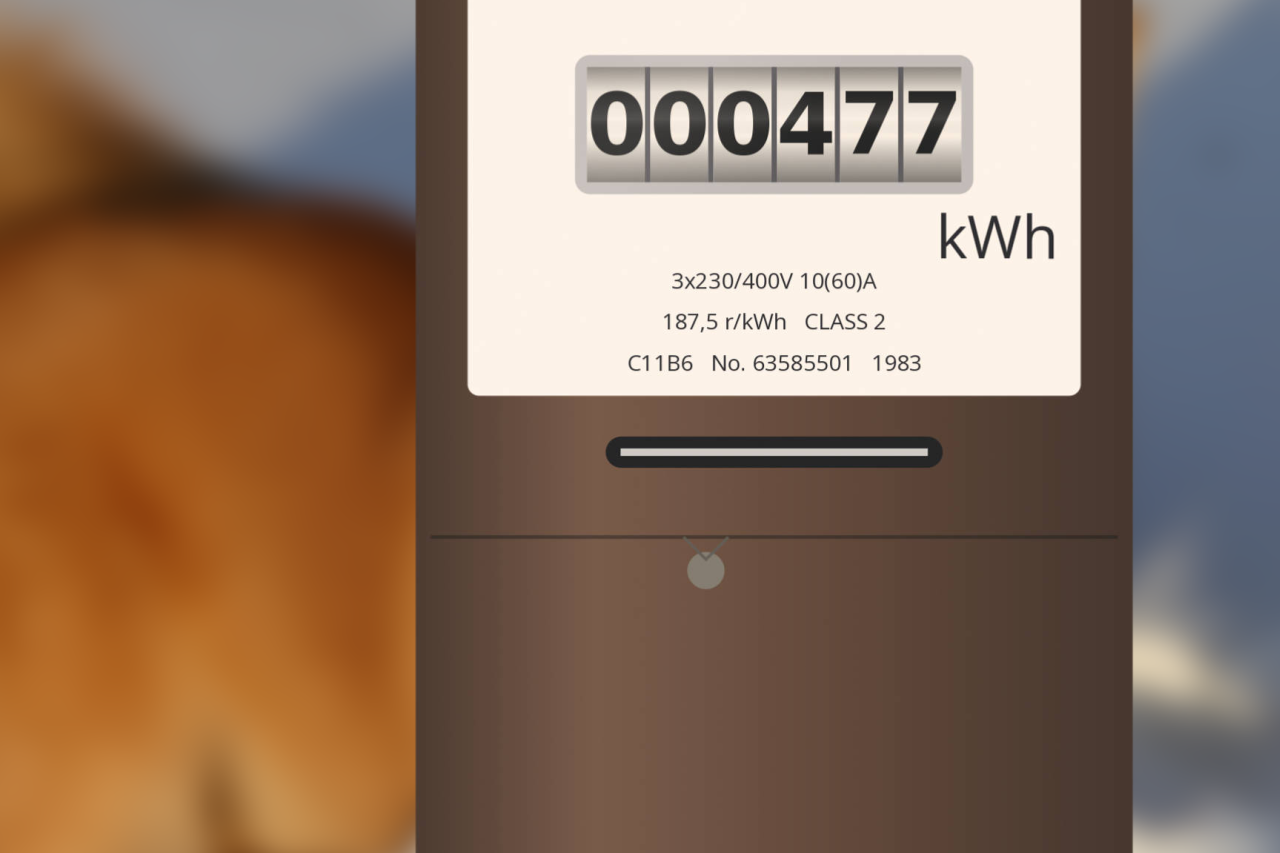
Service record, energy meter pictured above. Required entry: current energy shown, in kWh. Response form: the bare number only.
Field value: 477
